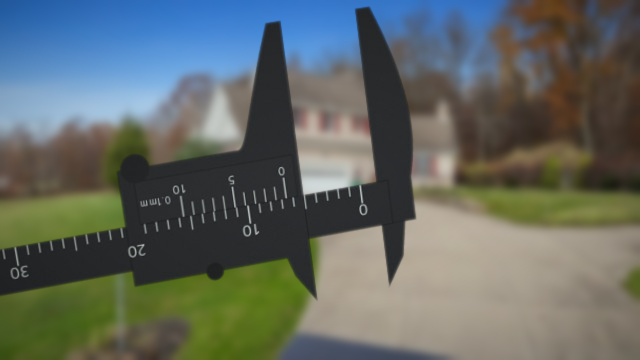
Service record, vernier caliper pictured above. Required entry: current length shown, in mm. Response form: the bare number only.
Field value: 6.6
